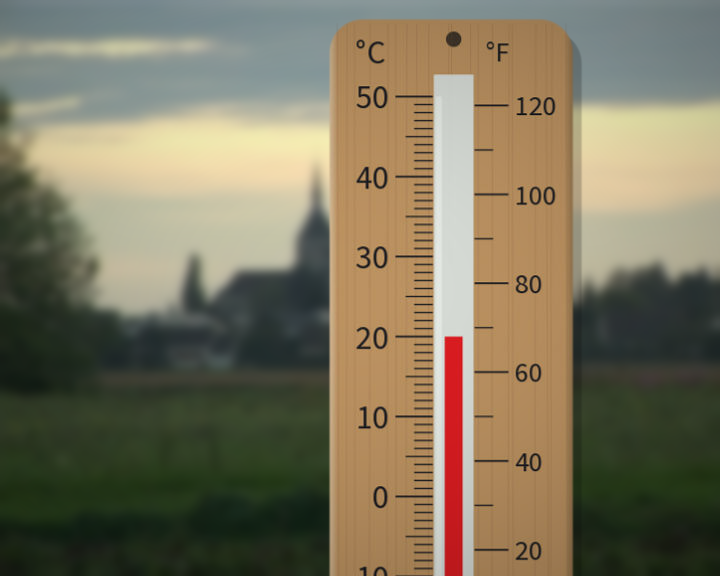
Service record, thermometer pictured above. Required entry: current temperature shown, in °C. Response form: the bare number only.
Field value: 20
